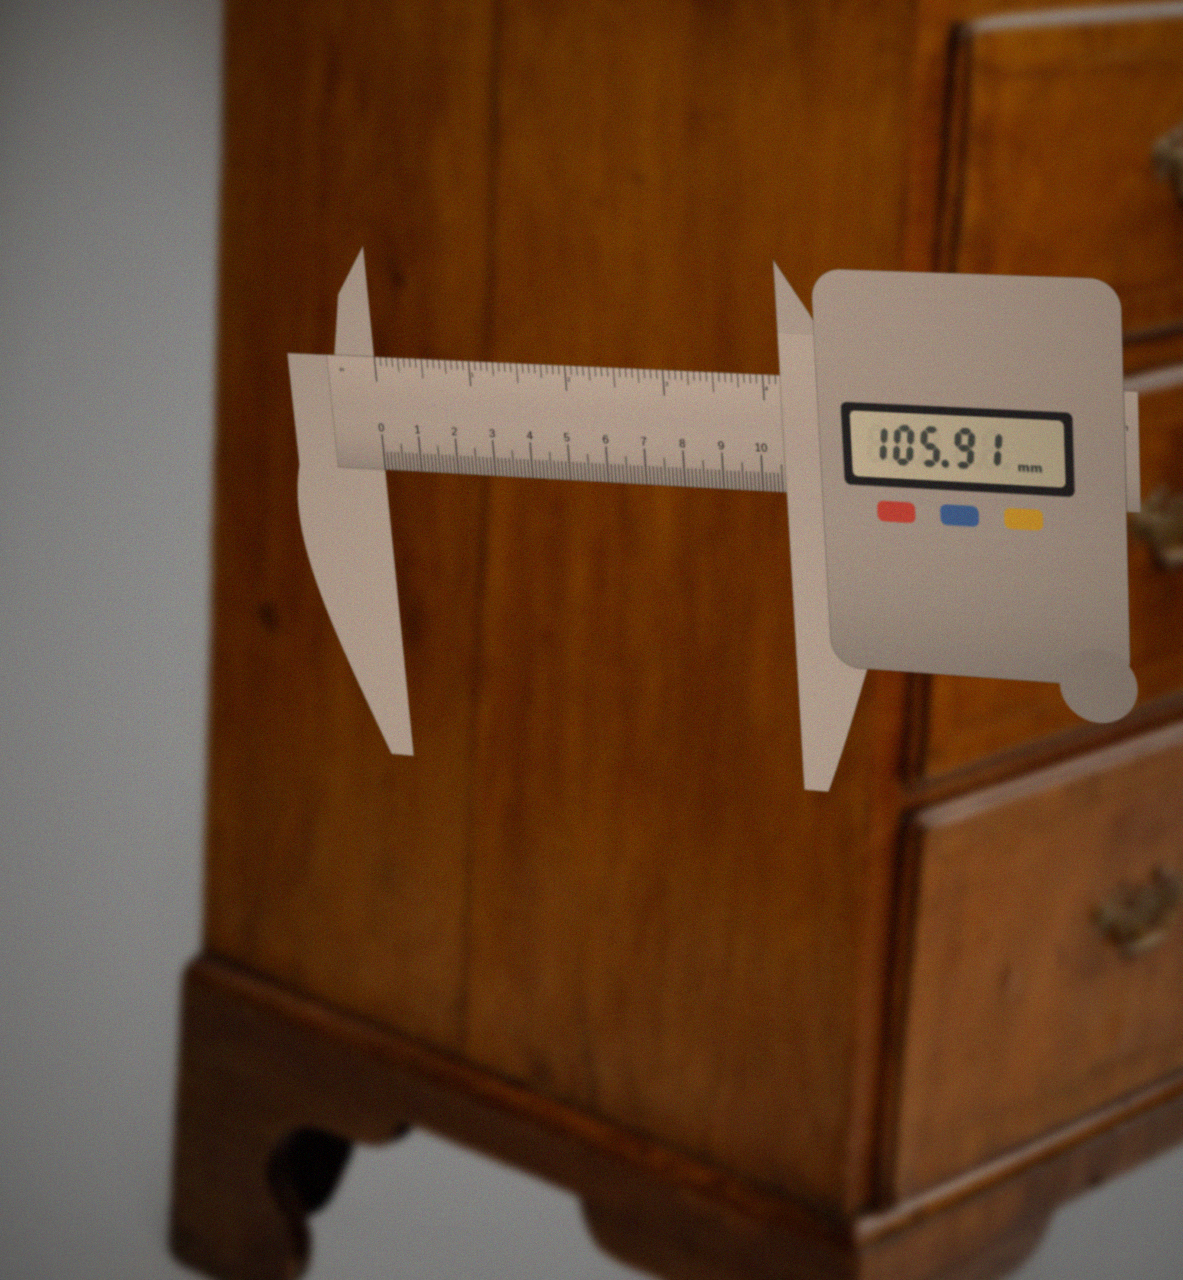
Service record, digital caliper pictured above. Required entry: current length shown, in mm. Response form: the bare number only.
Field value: 105.91
